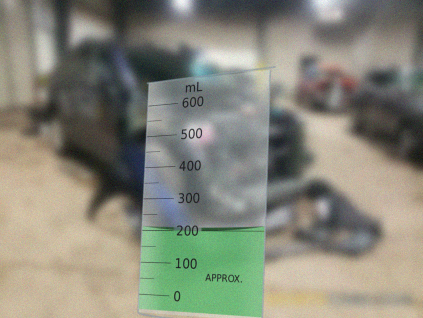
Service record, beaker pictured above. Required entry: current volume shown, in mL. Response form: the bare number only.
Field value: 200
